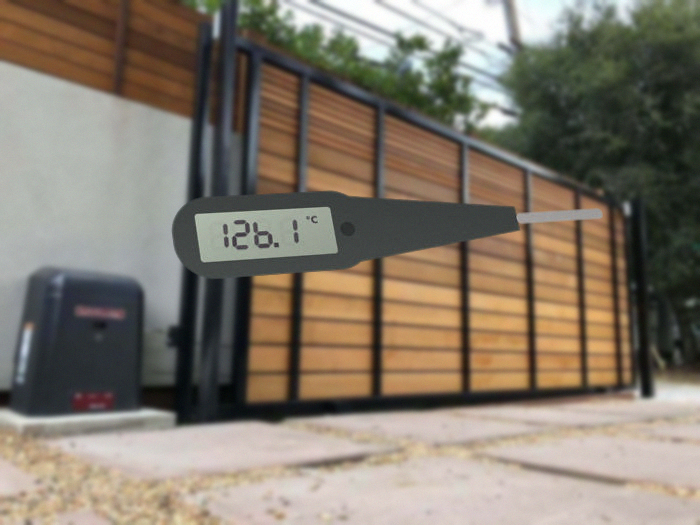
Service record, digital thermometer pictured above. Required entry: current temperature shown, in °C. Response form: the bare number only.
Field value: 126.1
